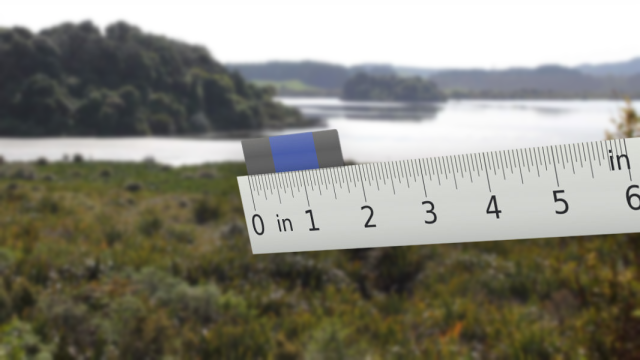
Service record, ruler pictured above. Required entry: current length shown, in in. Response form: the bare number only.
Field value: 1.75
